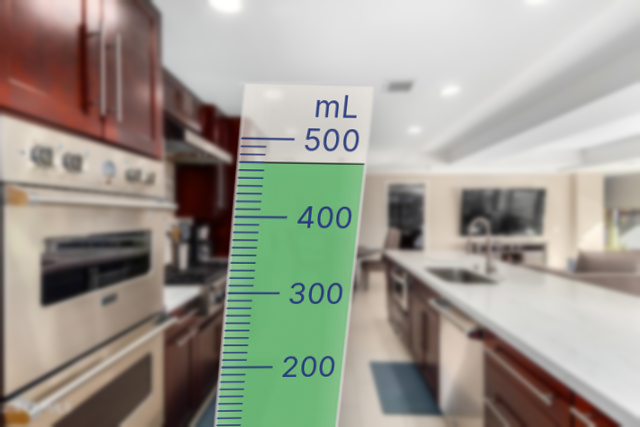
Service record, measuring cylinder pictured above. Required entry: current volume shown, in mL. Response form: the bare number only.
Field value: 470
